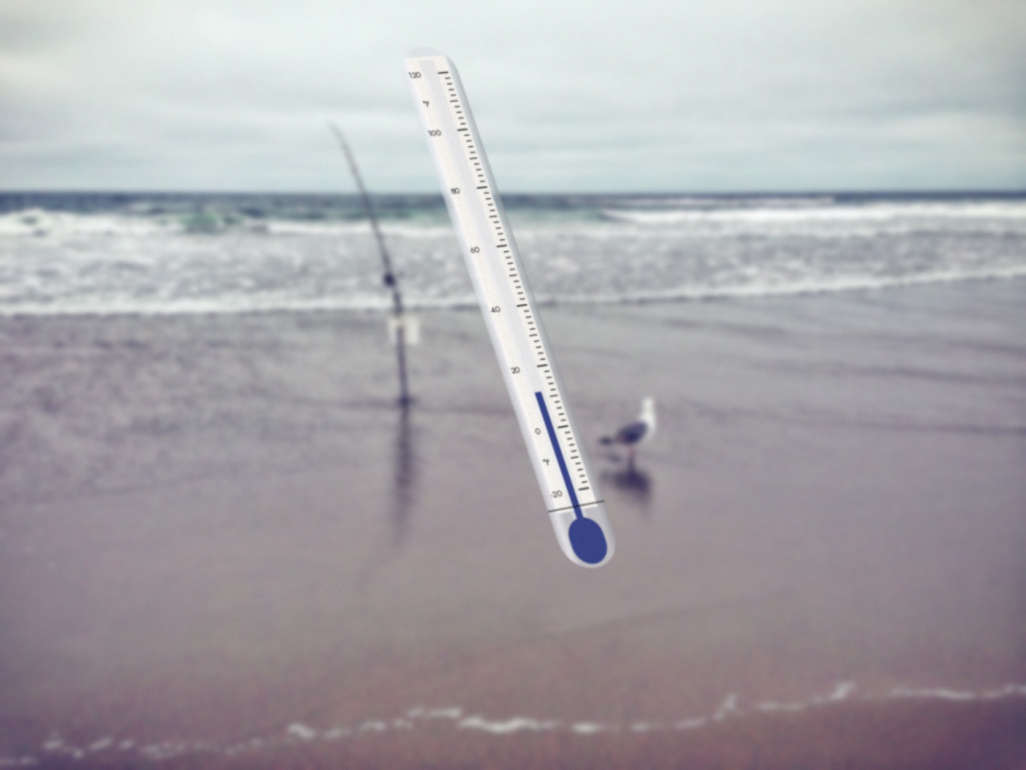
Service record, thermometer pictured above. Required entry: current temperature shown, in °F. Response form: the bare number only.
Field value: 12
